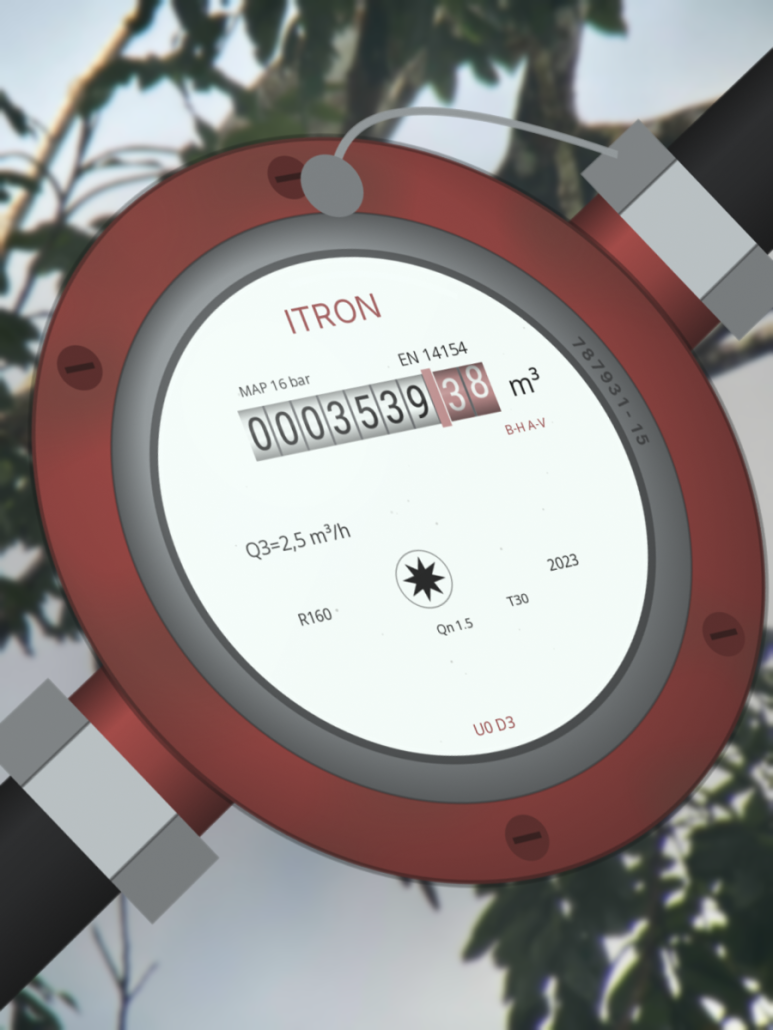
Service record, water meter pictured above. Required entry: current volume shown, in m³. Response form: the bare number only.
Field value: 3539.38
